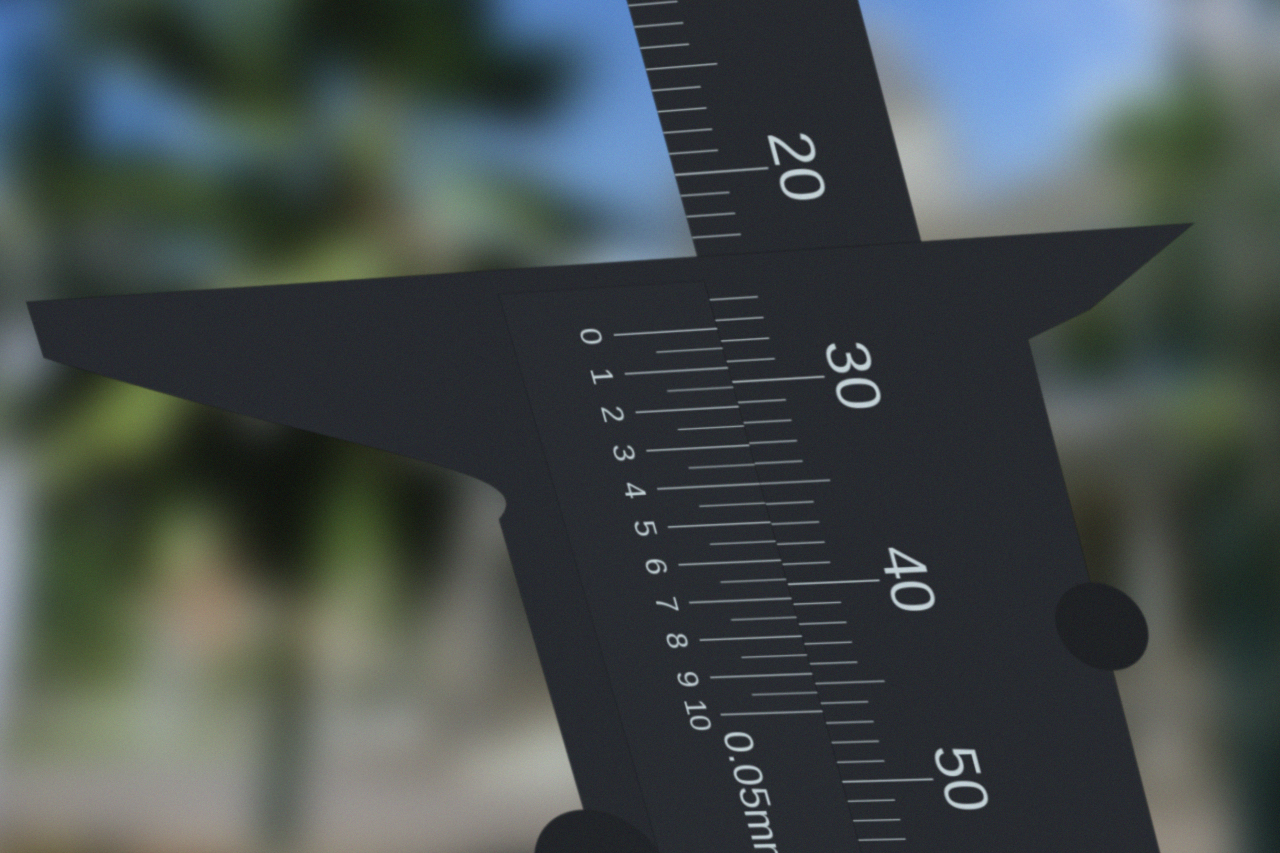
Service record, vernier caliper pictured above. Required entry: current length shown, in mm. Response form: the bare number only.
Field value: 27.4
